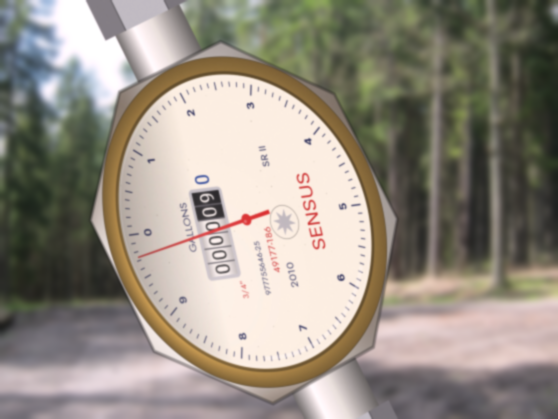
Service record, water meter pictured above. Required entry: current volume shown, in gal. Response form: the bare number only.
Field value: 89.7
